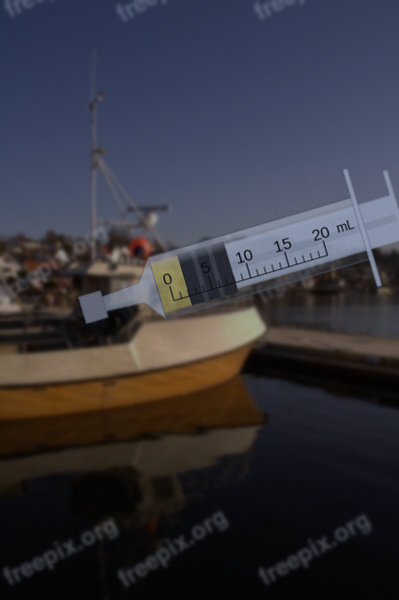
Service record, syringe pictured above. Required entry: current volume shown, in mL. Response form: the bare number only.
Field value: 2
